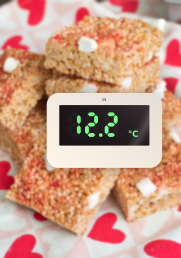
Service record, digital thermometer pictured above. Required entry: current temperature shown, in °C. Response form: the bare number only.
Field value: 12.2
